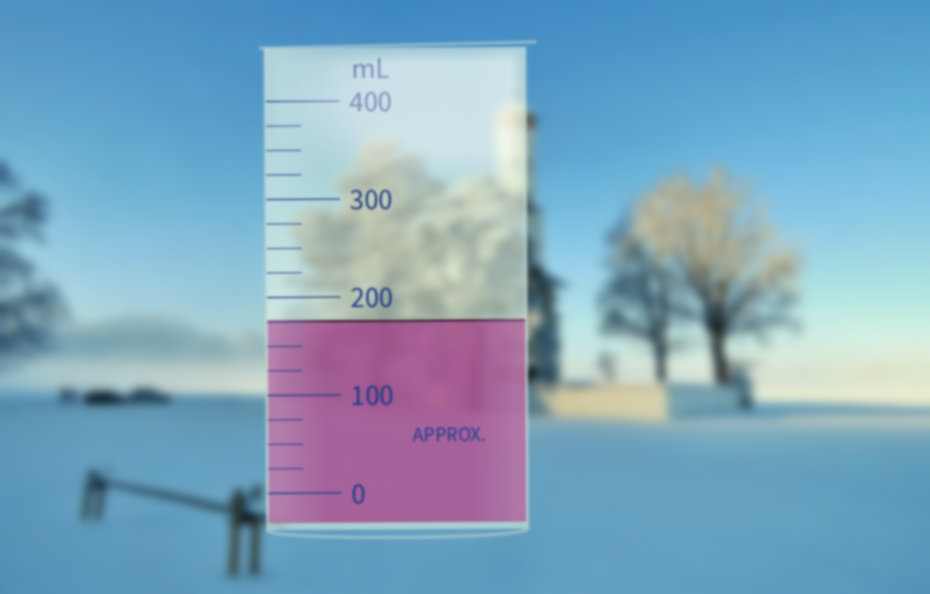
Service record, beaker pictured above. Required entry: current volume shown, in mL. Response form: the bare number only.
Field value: 175
